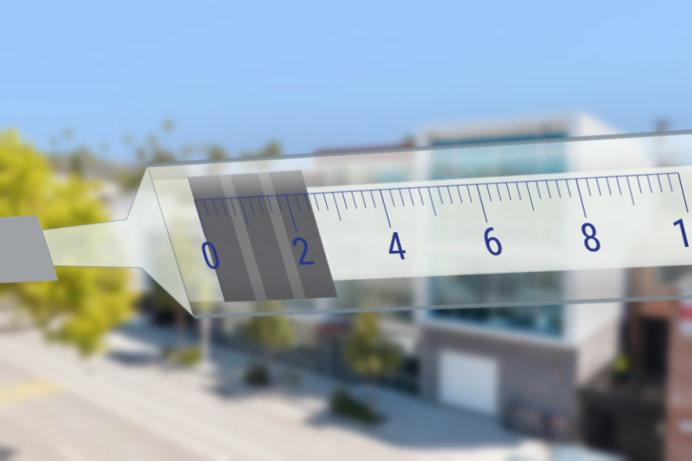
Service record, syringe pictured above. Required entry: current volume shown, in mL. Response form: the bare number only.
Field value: 0
